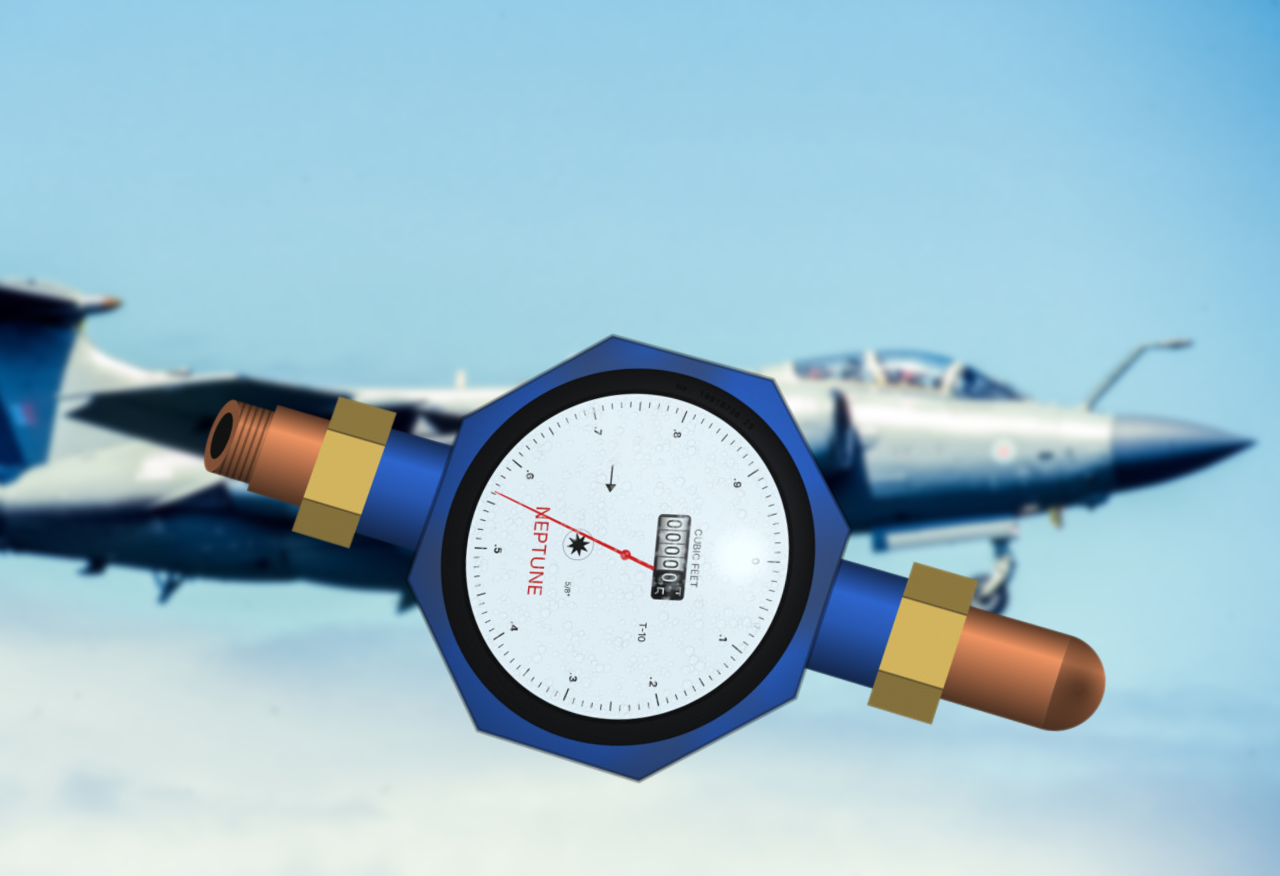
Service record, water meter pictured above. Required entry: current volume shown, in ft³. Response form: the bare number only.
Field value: 4.56
